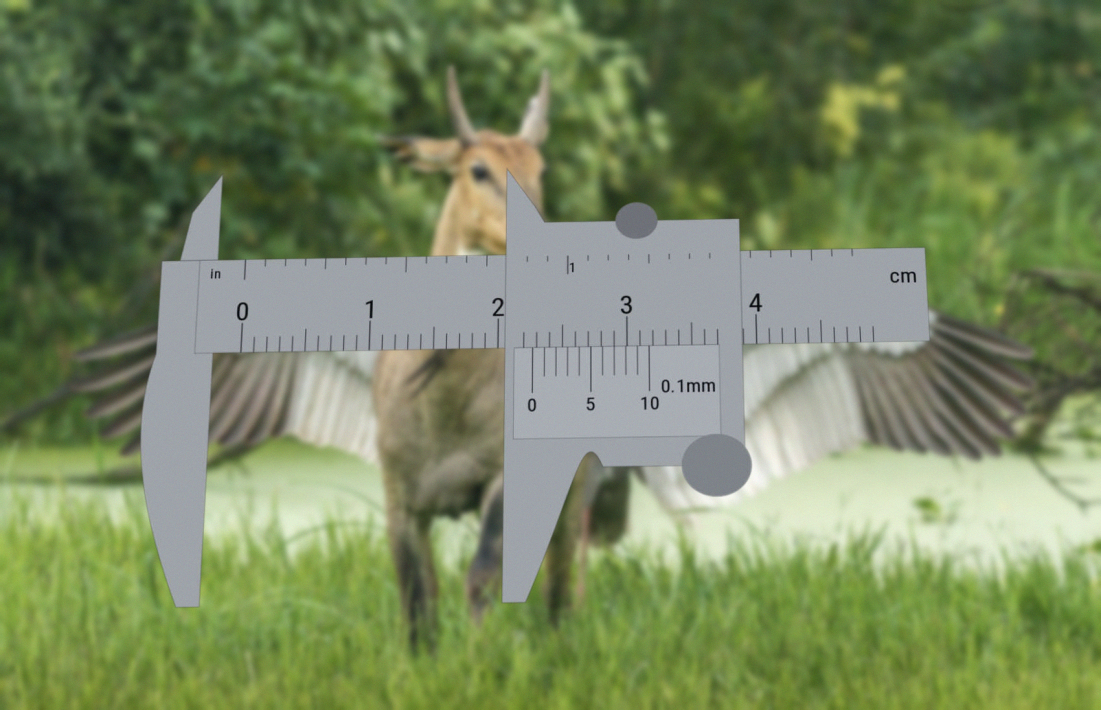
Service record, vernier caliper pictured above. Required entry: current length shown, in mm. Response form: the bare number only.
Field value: 22.7
